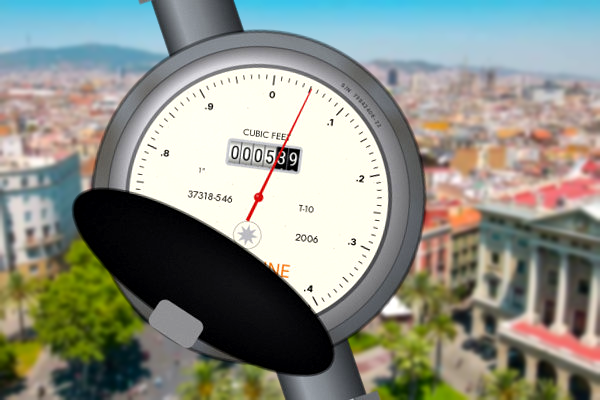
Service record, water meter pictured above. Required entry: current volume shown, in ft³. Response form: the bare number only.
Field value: 539.05
